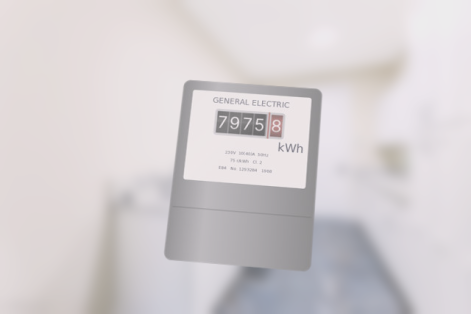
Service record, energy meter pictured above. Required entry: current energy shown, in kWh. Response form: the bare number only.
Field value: 7975.8
